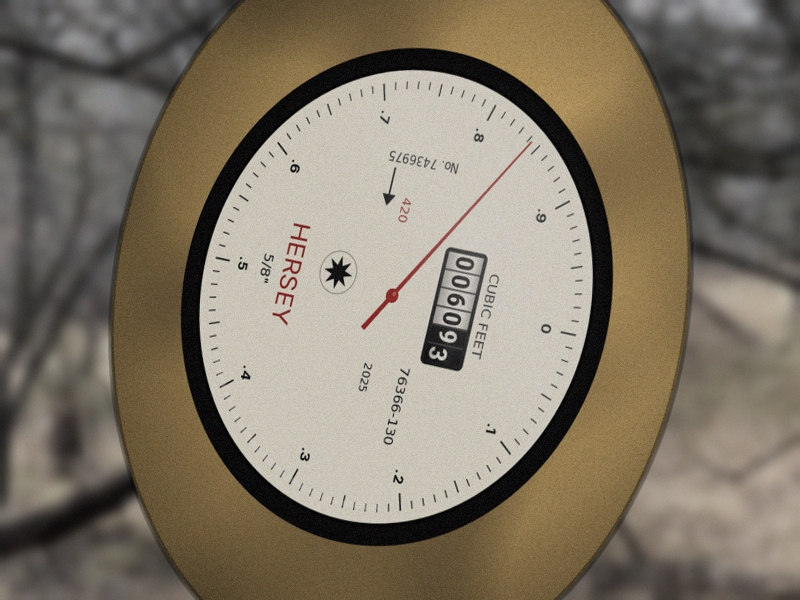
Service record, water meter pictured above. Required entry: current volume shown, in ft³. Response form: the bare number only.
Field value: 6092.84
